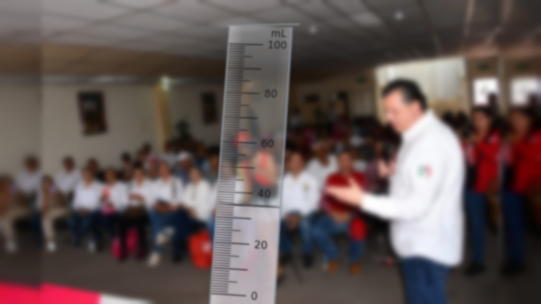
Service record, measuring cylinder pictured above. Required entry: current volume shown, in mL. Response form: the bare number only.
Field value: 35
